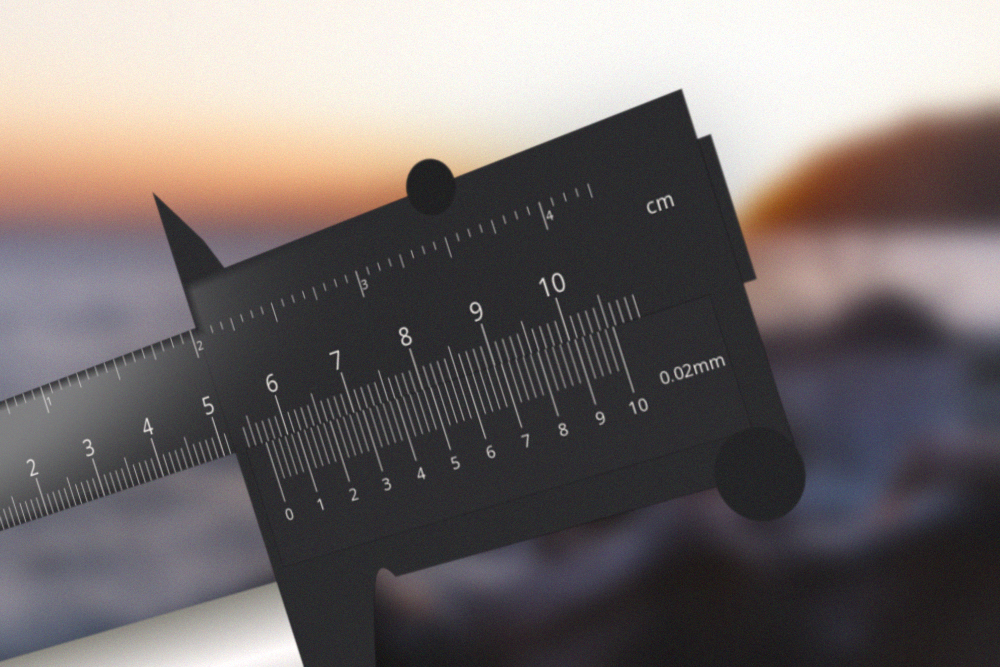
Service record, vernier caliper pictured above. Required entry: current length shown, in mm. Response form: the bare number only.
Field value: 56.6
